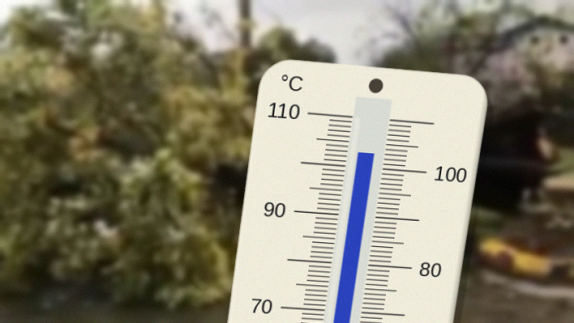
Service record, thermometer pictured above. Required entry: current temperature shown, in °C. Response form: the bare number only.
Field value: 103
